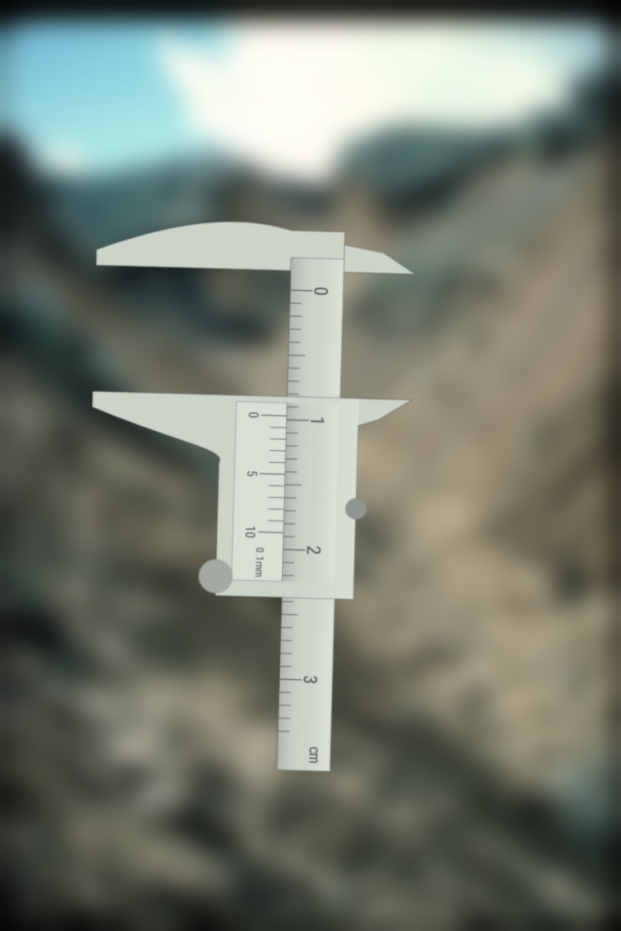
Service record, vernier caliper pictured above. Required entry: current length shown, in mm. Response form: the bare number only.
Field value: 9.7
